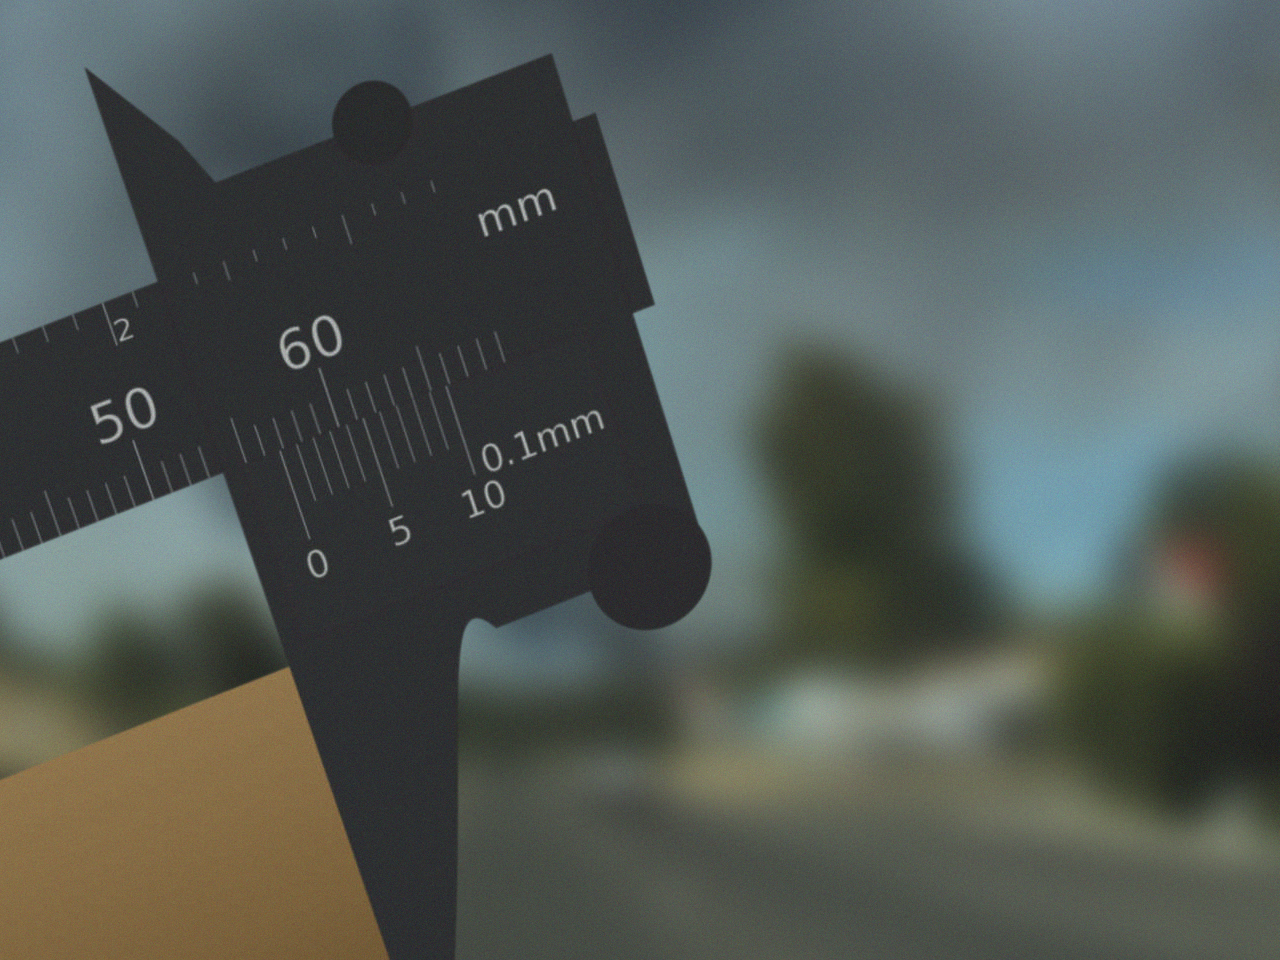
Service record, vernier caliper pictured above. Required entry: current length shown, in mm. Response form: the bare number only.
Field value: 56.8
